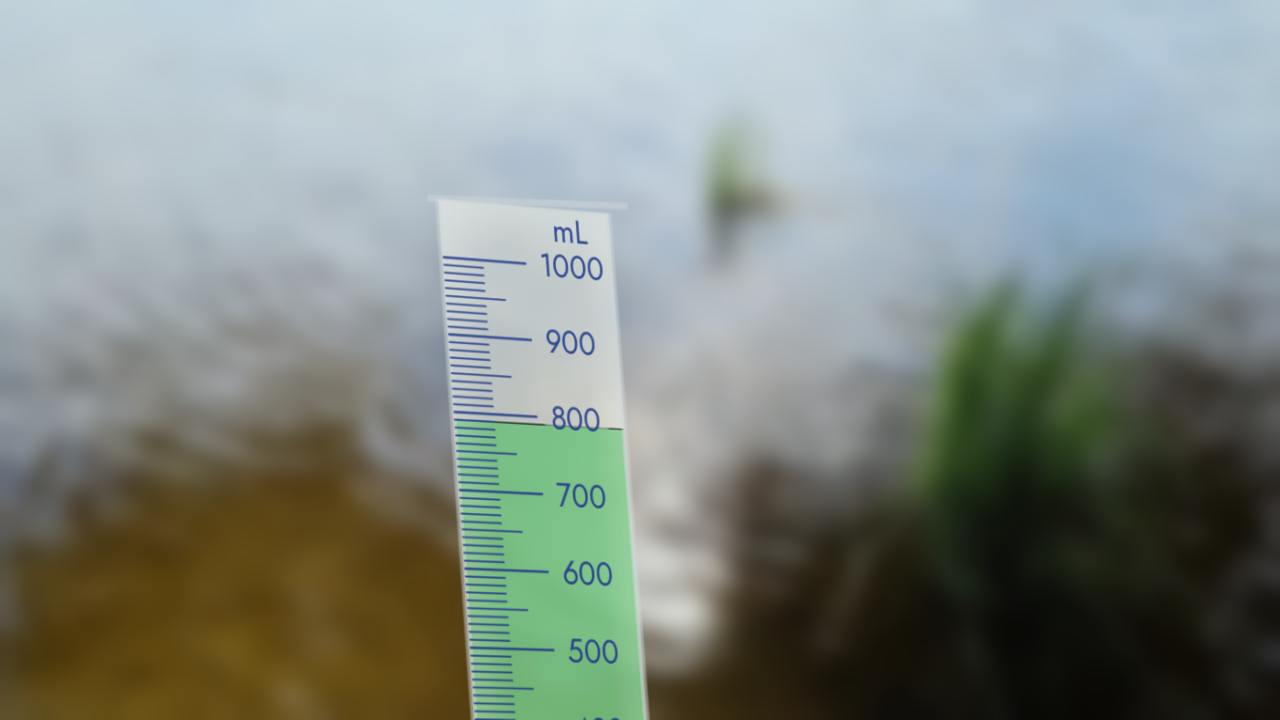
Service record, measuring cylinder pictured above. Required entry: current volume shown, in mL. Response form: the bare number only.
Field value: 790
